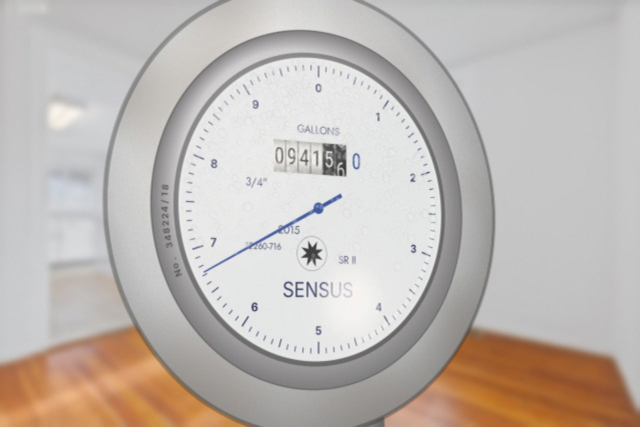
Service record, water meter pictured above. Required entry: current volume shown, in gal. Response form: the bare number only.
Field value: 941556.7
